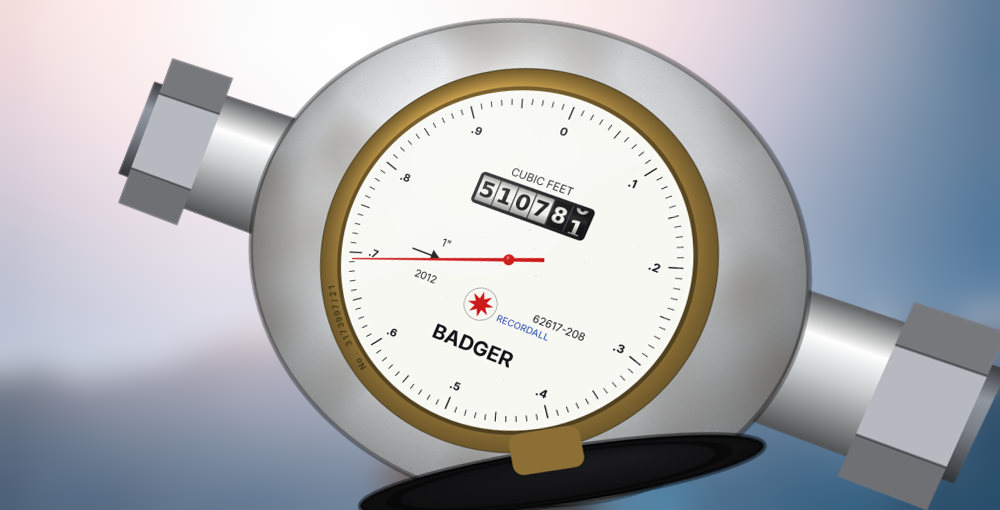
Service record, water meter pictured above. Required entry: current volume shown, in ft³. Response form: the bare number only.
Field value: 510780.69
